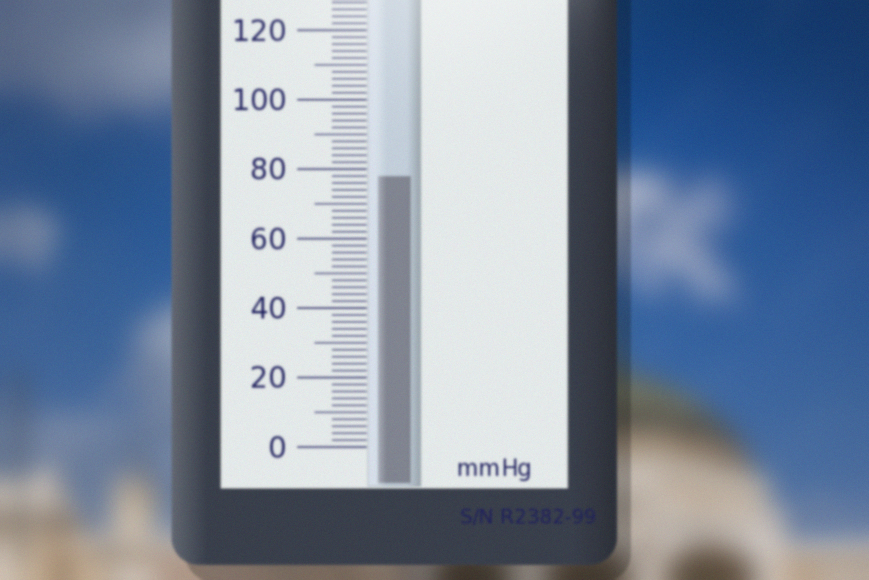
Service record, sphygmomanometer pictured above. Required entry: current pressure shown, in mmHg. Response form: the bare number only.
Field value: 78
